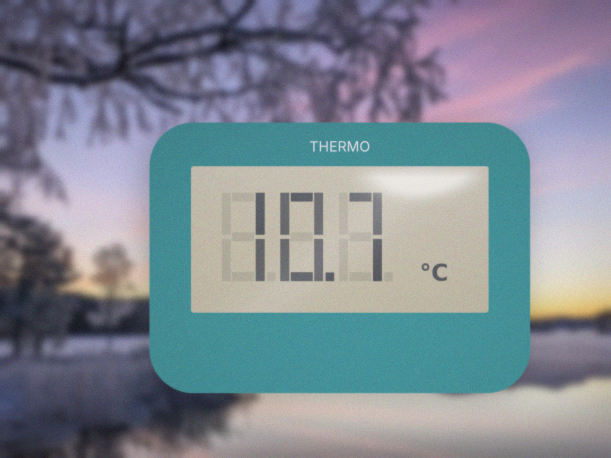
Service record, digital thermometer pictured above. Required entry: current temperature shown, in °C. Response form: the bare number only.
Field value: 10.7
